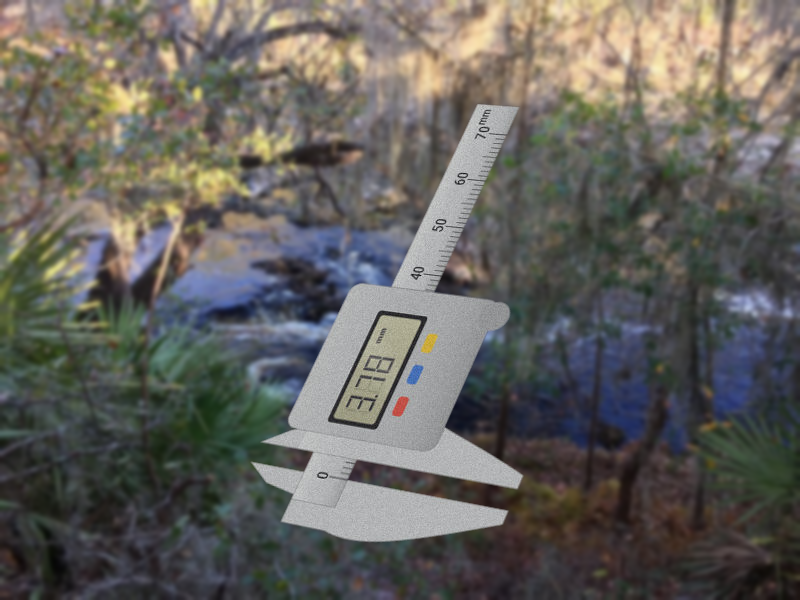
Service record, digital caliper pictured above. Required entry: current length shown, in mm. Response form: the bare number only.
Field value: 3.78
